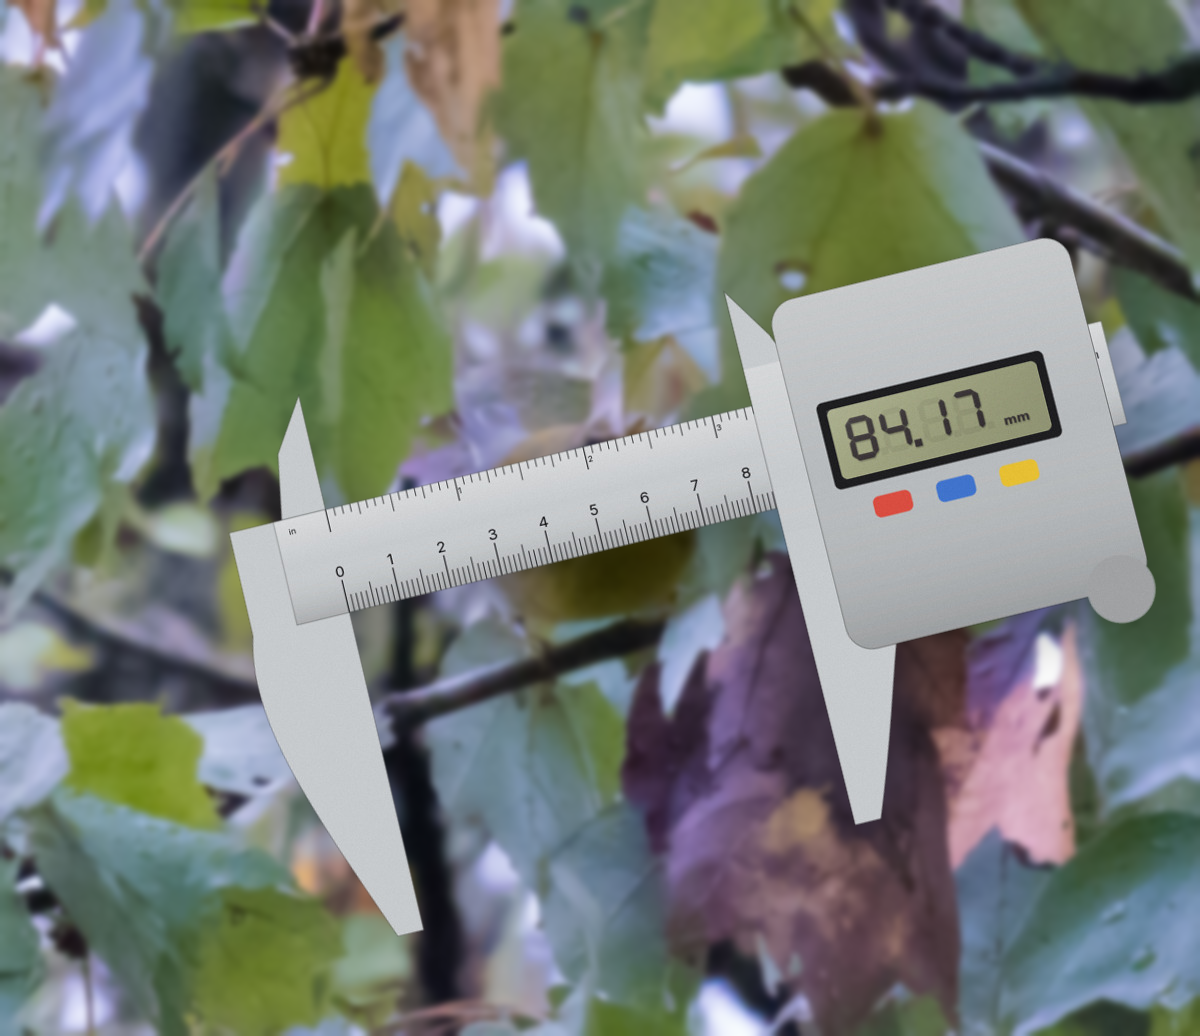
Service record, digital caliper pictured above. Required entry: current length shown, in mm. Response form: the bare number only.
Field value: 84.17
